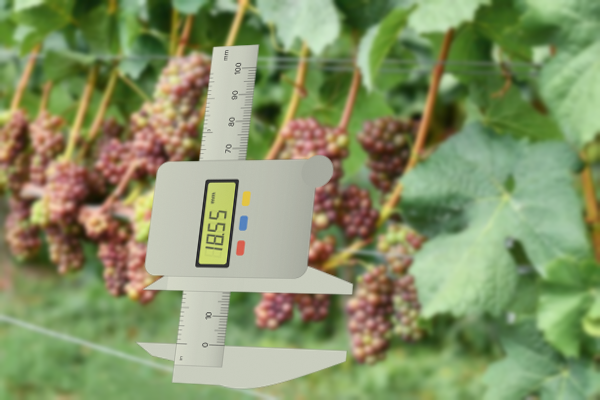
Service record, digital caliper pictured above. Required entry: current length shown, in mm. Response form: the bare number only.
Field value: 18.55
